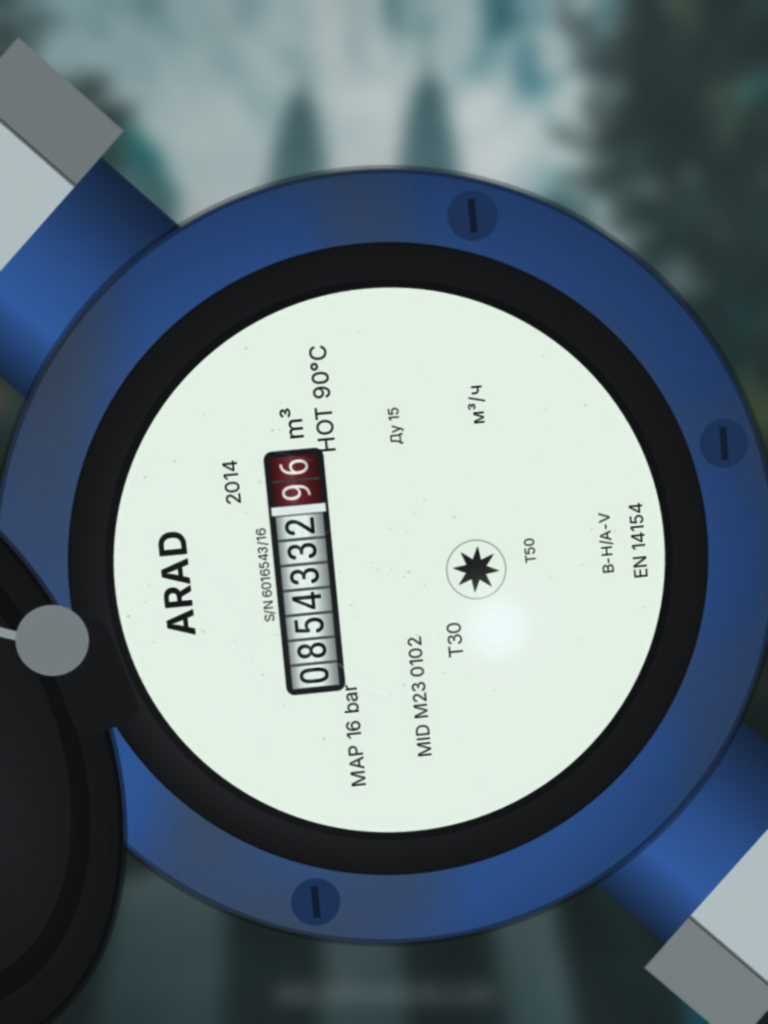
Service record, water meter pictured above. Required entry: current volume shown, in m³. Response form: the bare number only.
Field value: 854332.96
